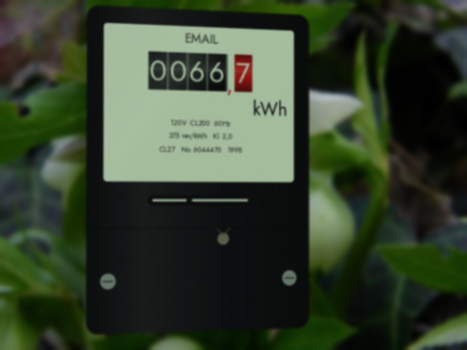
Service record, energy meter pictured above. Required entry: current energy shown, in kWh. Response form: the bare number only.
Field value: 66.7
